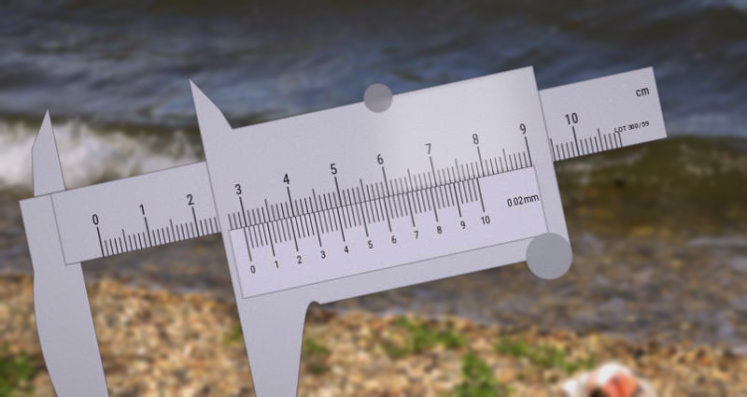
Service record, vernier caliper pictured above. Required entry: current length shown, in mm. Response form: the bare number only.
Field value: 29.5
